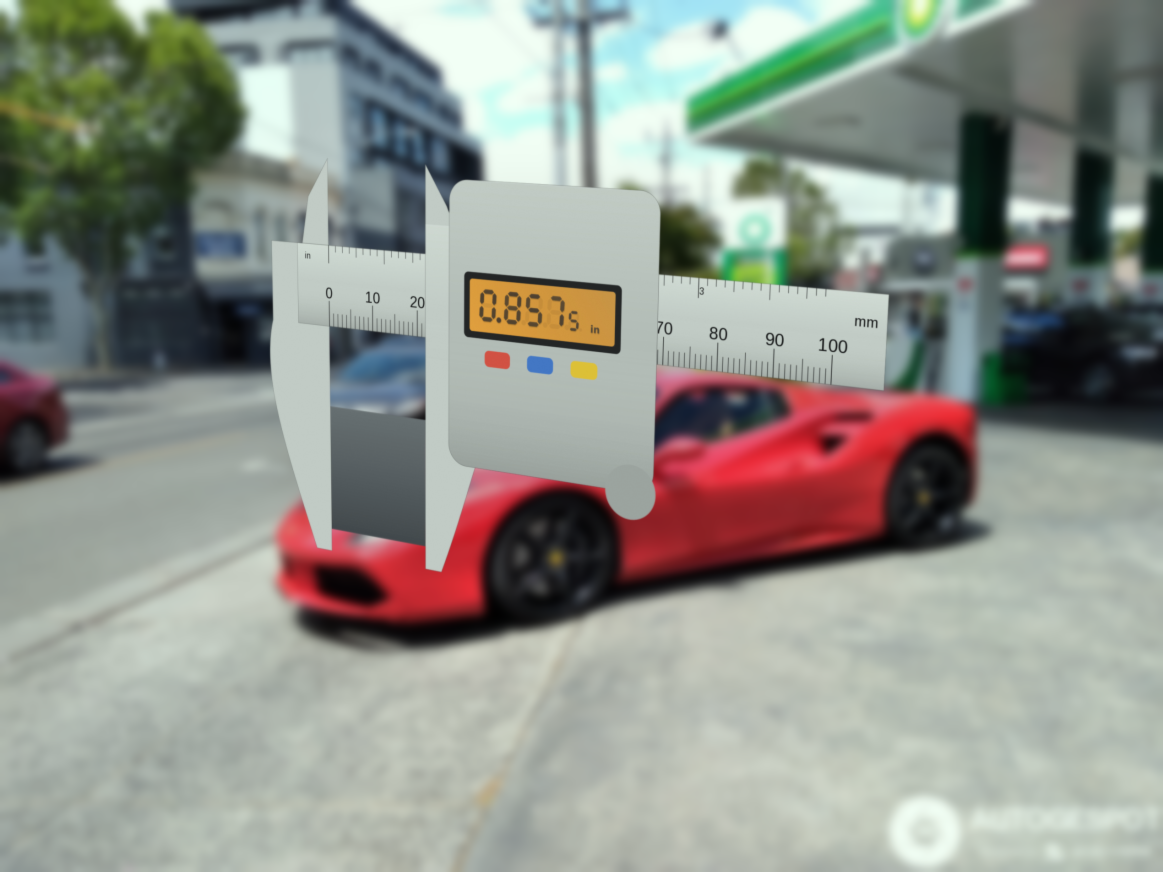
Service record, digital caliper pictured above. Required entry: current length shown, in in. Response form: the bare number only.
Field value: 0.8575
